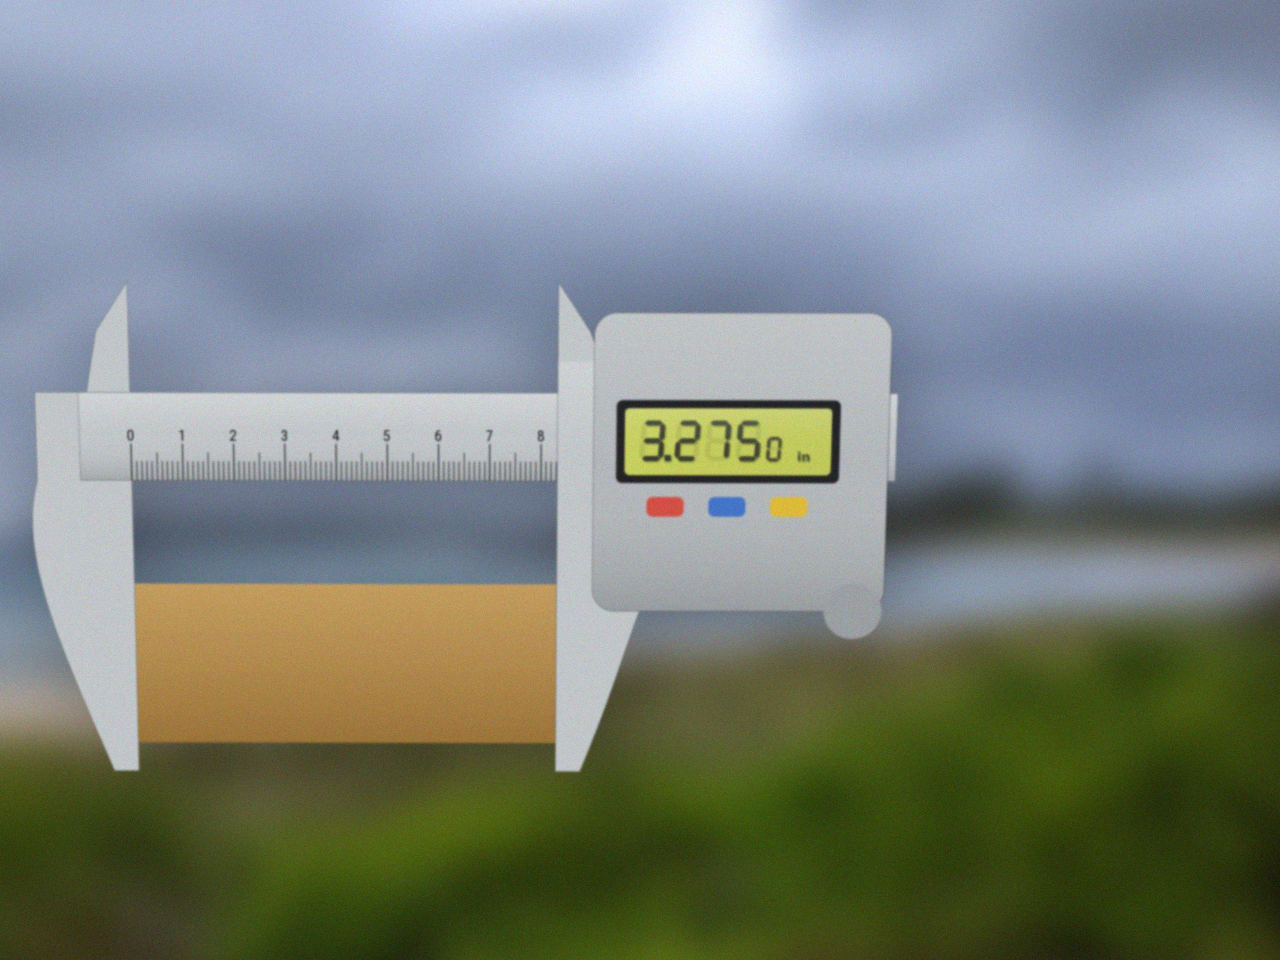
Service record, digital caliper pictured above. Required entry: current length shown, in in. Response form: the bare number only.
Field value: 3.2750
